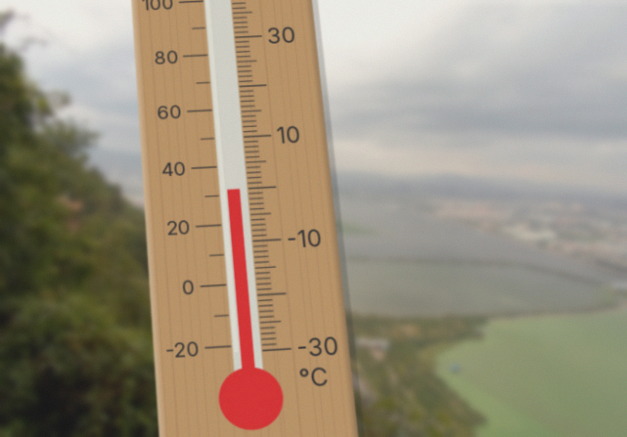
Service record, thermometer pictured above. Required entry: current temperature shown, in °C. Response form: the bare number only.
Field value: 0
